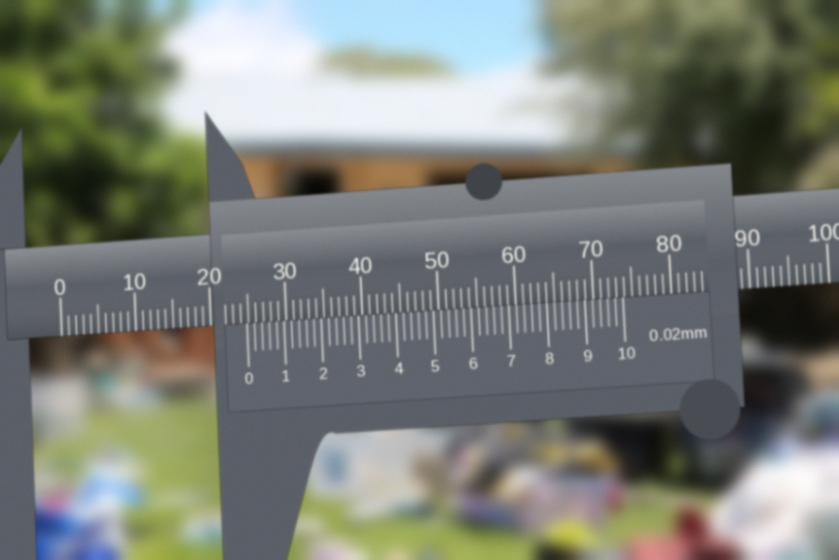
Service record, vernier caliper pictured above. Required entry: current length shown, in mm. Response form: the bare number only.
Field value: 24.8
